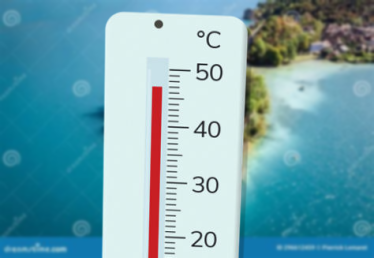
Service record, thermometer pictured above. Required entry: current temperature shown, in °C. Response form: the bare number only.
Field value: 47
